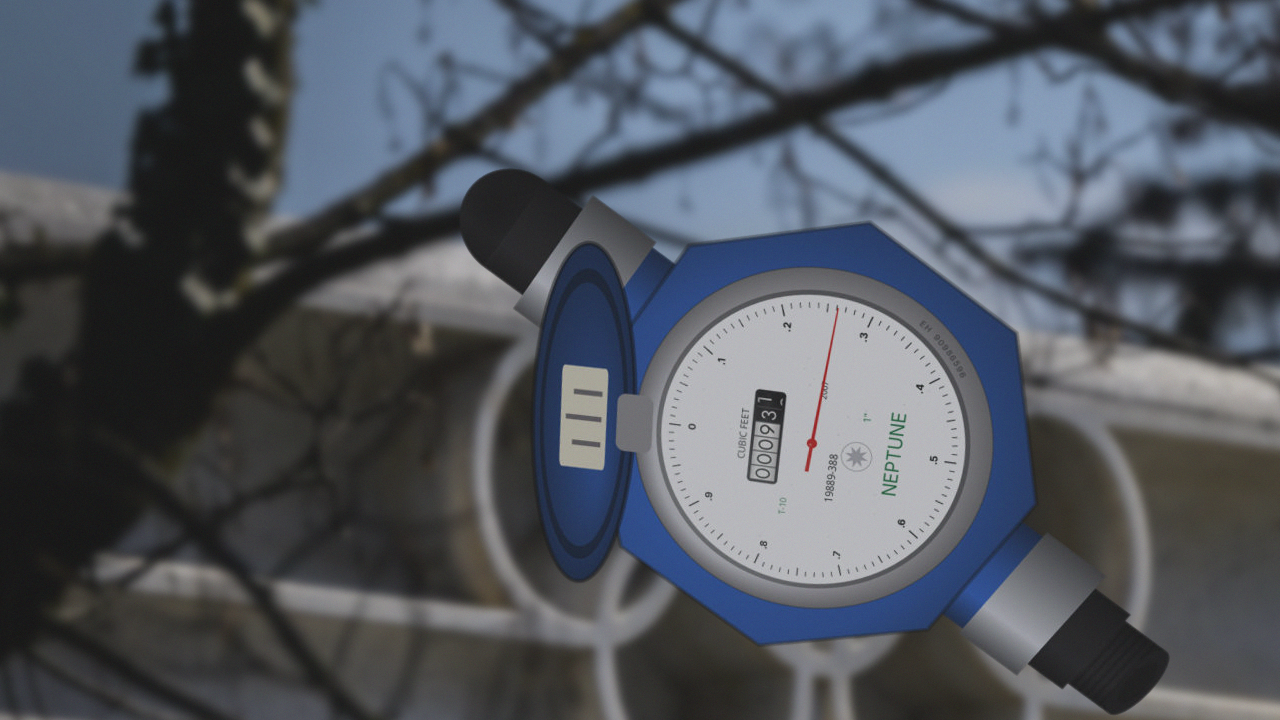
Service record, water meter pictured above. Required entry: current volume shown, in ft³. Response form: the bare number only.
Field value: 931.26
